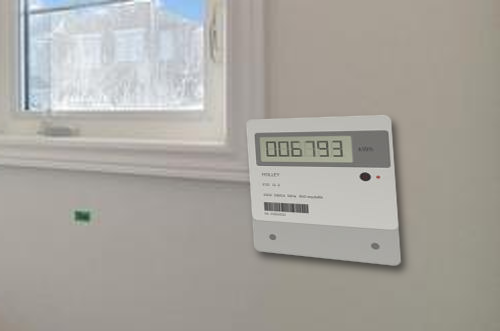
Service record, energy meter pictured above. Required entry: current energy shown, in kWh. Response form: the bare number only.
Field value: 6793
